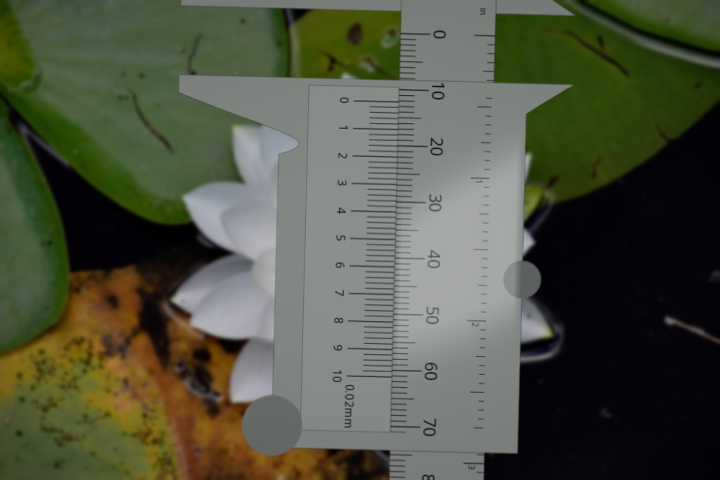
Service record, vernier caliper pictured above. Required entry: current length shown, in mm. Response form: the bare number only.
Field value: 12.2
